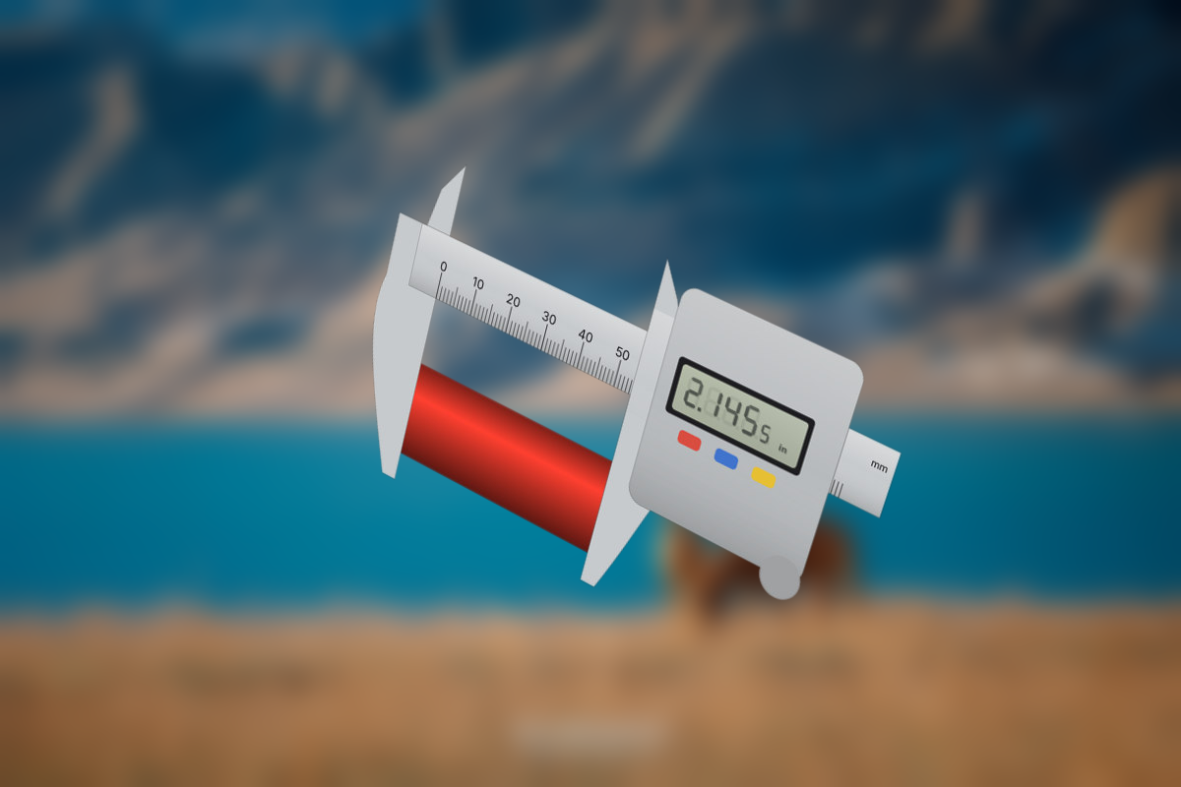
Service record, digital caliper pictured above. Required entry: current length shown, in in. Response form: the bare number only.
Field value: 2.1455
